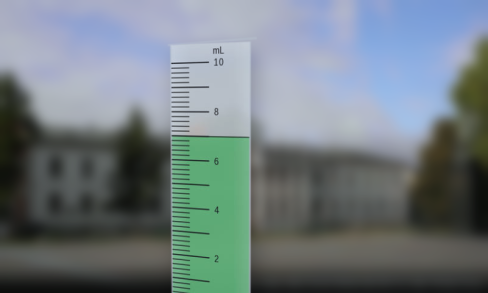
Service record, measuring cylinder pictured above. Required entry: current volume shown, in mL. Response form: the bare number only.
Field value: 7
